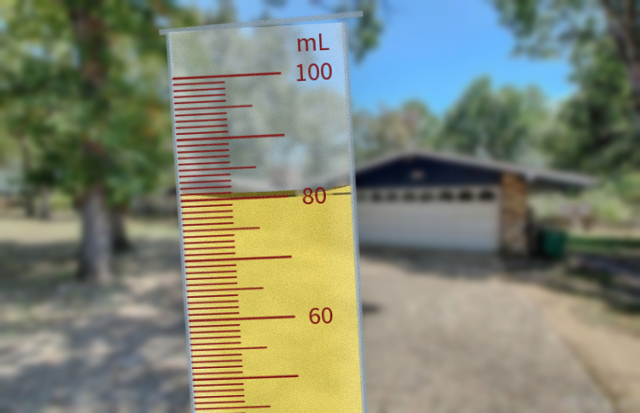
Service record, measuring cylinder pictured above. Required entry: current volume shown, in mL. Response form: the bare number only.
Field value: 80
